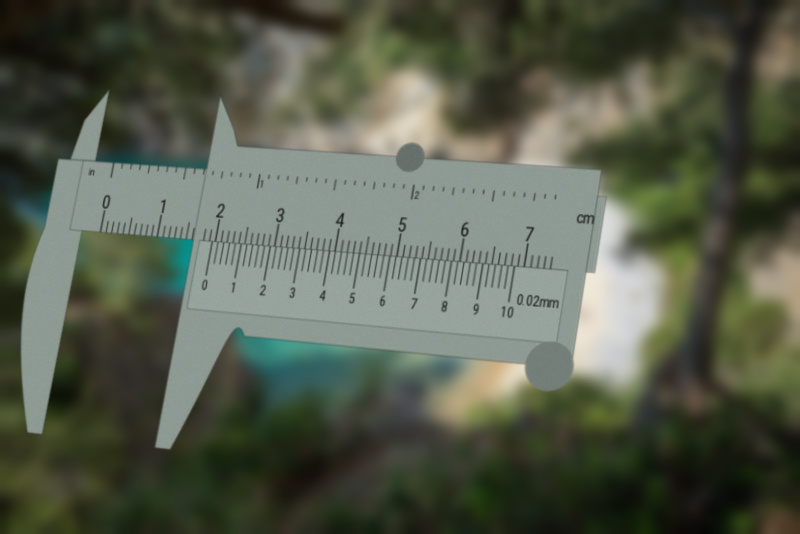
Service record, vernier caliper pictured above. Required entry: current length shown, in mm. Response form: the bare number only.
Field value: 19.5
